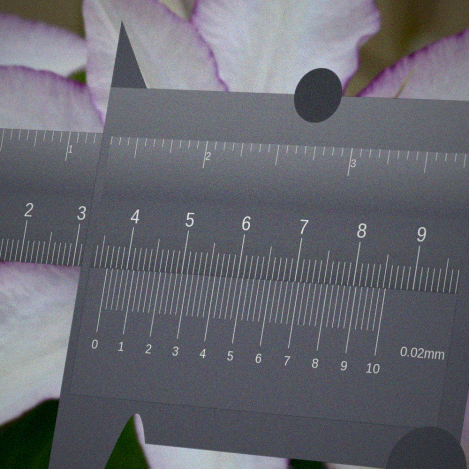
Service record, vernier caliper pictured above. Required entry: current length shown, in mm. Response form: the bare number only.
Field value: 36.4
